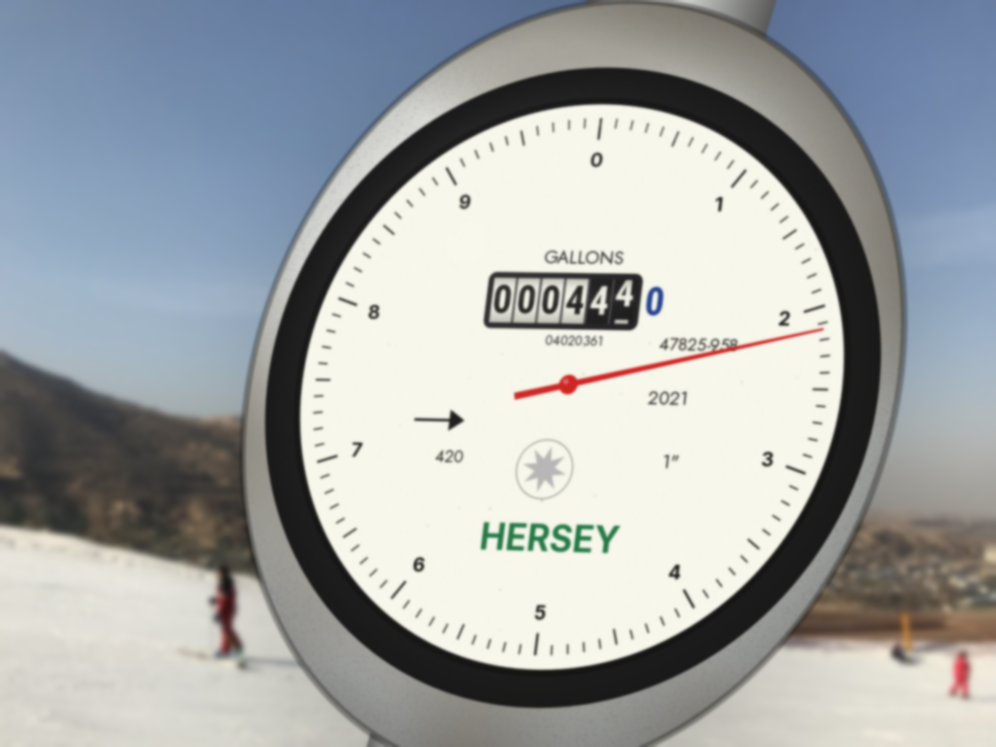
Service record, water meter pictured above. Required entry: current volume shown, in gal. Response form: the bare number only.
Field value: 4442.1
